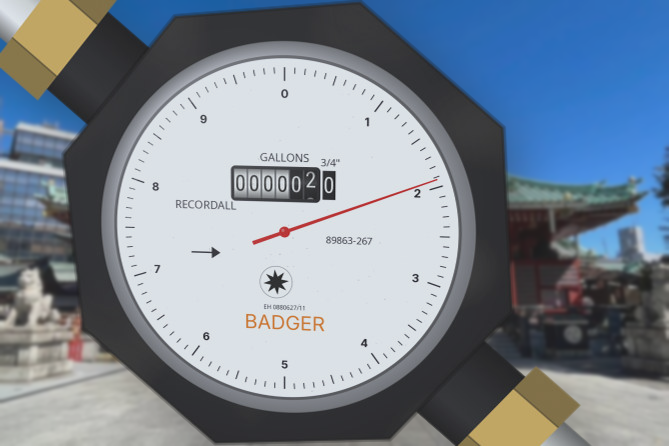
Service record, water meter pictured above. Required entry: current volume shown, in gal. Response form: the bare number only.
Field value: 21.9
